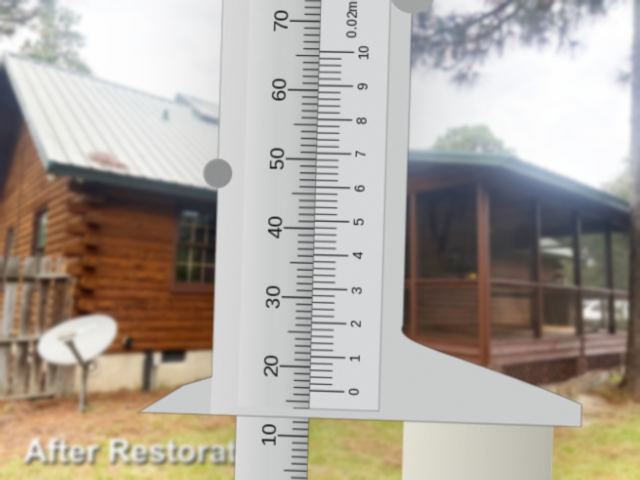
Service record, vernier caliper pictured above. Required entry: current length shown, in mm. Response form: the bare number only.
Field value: 16.6
